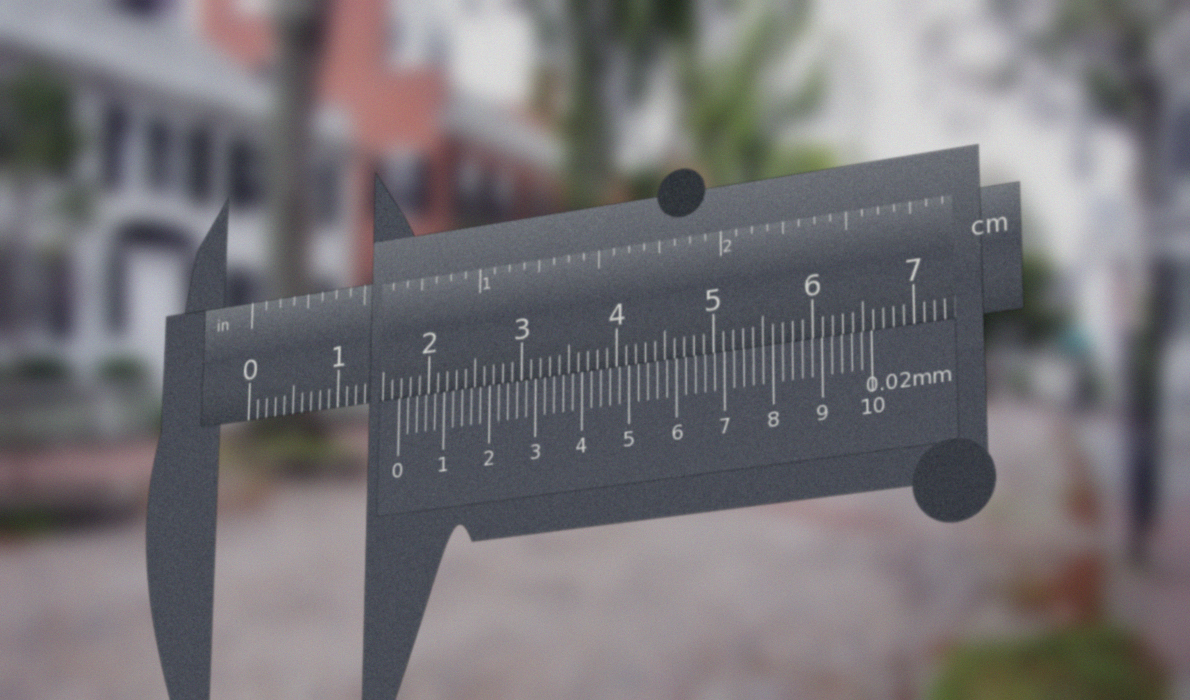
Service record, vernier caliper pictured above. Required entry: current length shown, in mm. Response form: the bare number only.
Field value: 16.8
